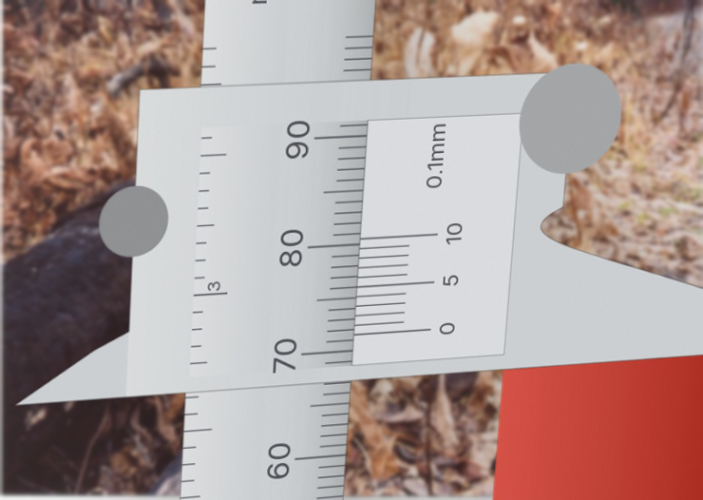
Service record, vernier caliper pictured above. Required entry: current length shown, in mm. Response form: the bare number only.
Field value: 71.5
